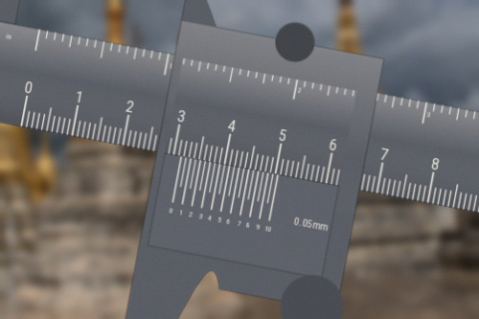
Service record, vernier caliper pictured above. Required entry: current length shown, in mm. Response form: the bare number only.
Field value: 31.5
